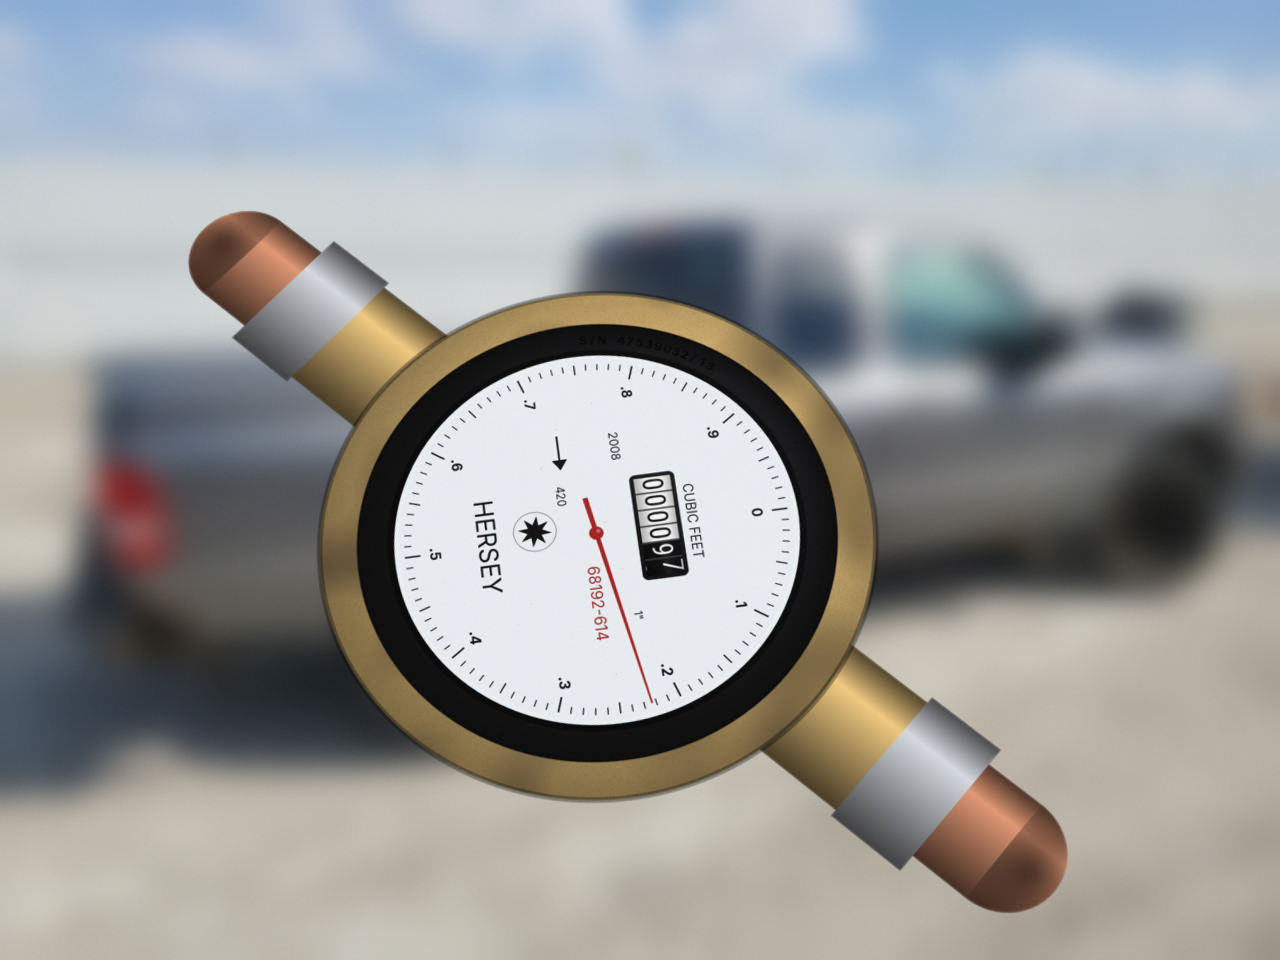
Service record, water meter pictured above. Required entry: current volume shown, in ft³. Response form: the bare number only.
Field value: 97.22
